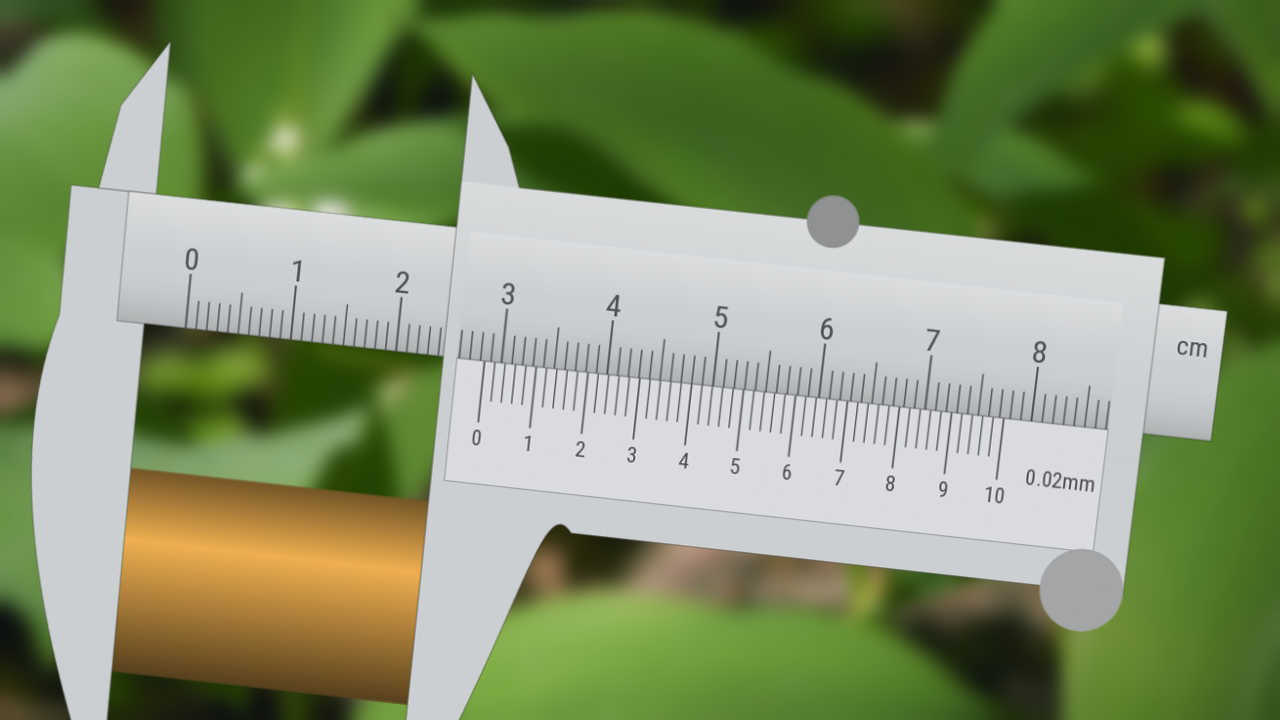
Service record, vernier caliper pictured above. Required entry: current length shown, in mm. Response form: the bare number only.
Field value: 28.4
